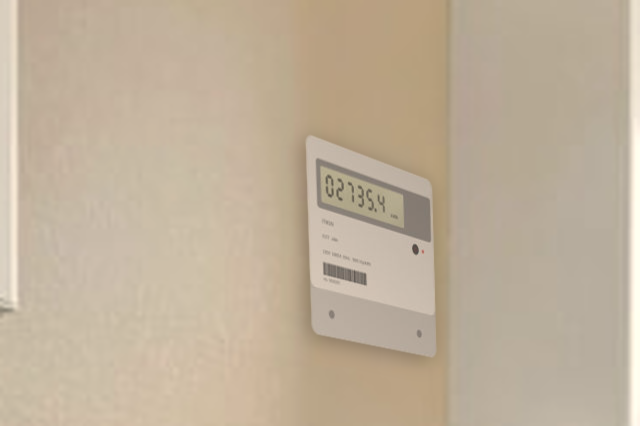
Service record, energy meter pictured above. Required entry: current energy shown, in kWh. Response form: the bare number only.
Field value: 2735.4
